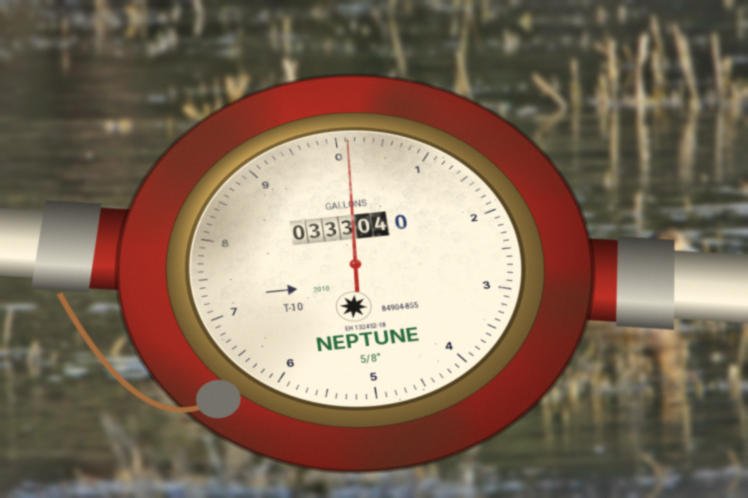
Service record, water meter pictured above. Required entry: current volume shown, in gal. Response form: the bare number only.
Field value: 333040.1
